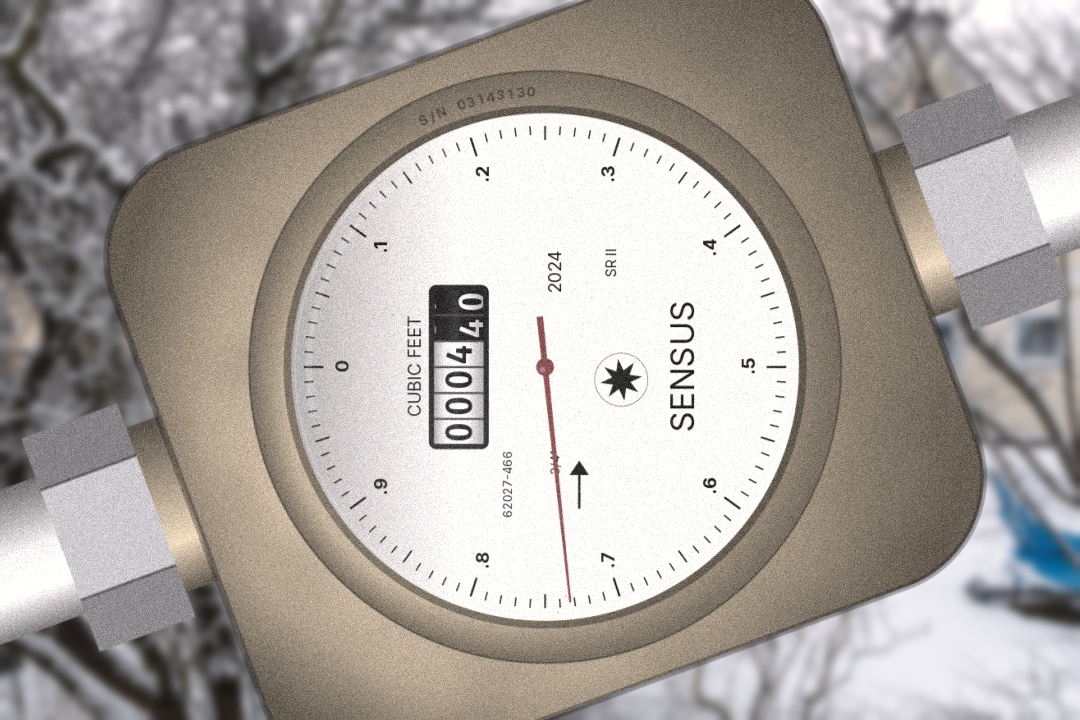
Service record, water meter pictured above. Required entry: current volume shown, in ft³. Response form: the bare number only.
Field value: 439.73
